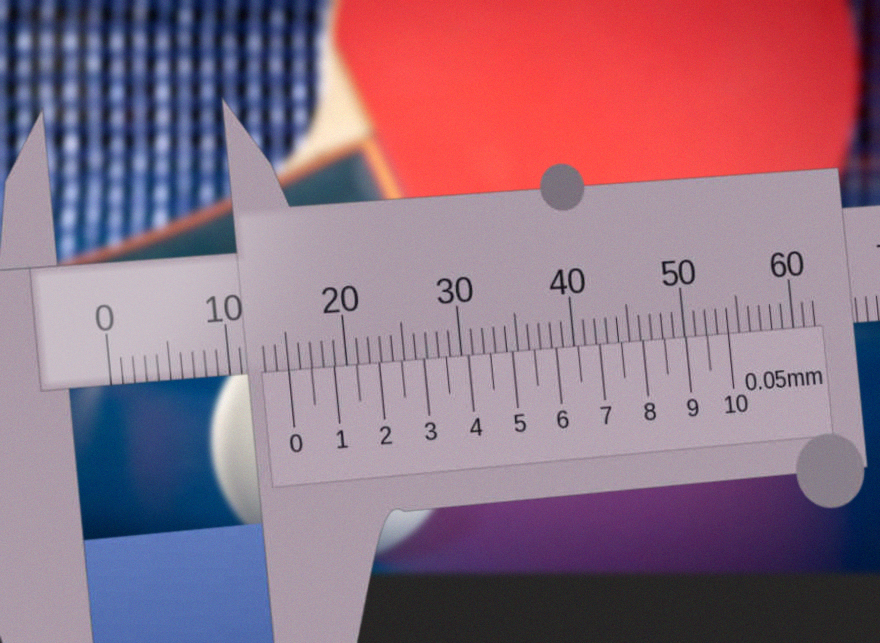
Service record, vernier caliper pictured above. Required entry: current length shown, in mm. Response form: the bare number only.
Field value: 15.0
